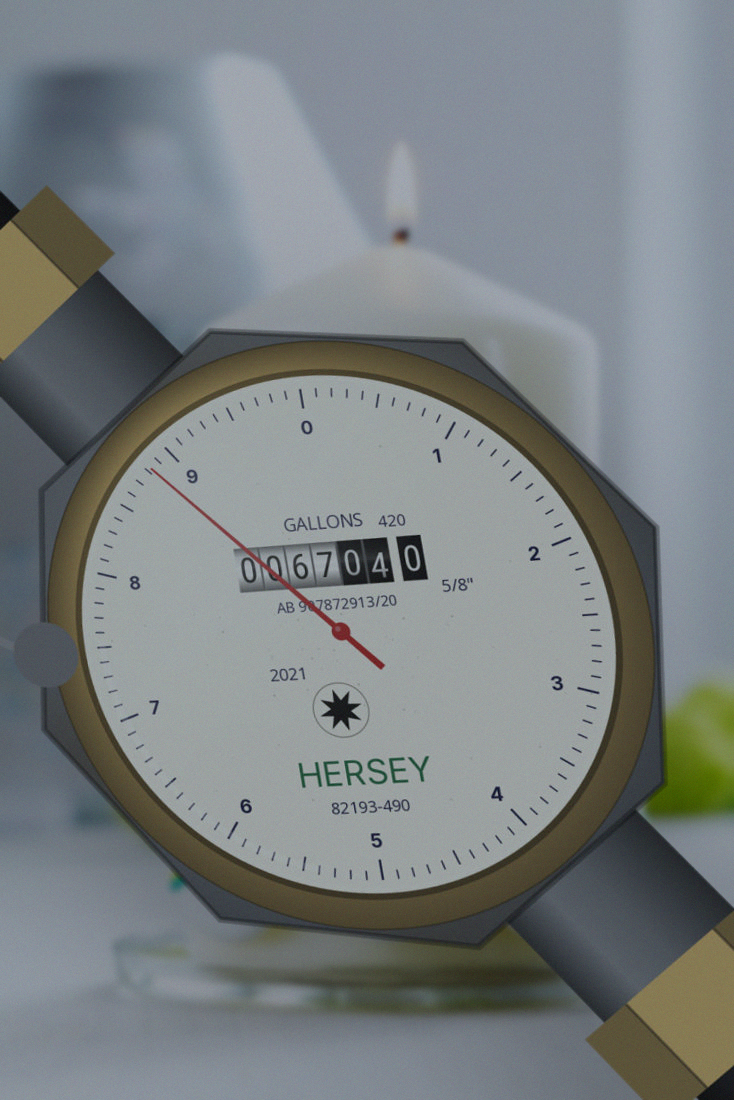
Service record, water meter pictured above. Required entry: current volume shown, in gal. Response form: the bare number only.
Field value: 67038.8
